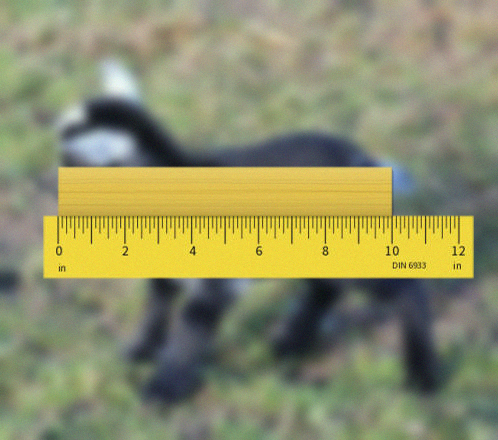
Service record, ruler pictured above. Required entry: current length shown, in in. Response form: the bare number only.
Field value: 10
